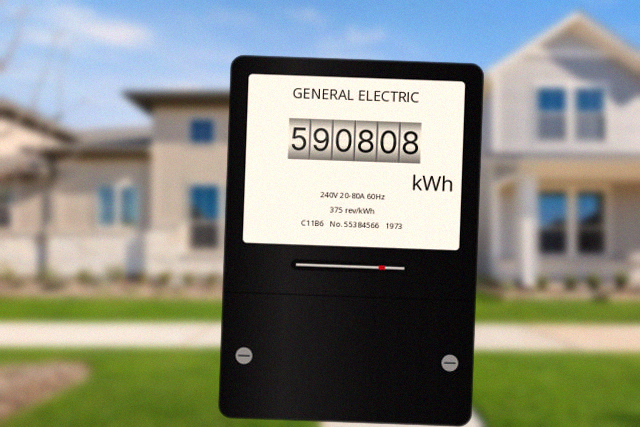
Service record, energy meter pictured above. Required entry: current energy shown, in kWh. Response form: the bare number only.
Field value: 590808
